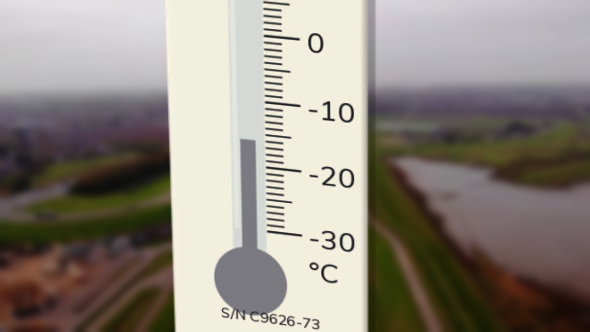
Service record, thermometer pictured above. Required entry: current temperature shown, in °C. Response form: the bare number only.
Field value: -16
